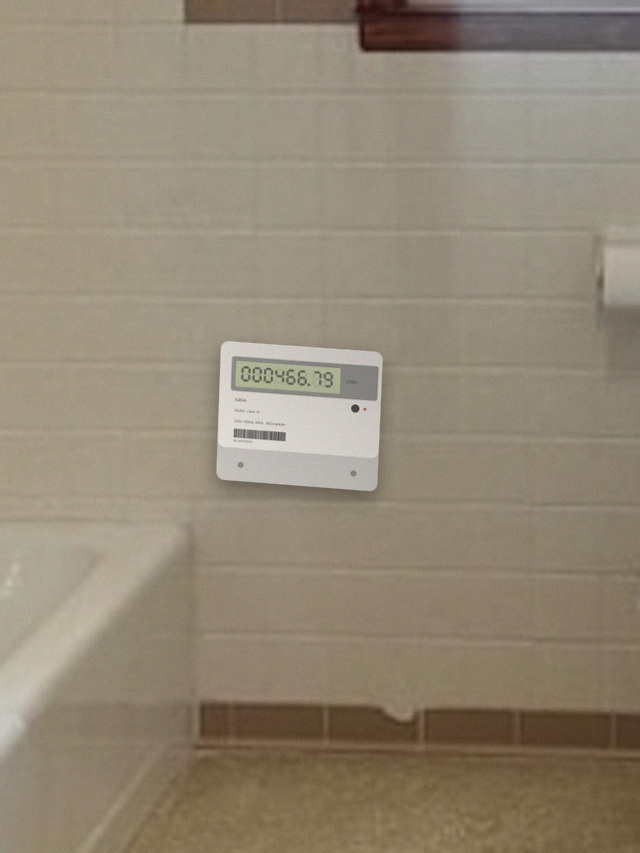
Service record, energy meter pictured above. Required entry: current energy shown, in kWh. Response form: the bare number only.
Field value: 466.79
